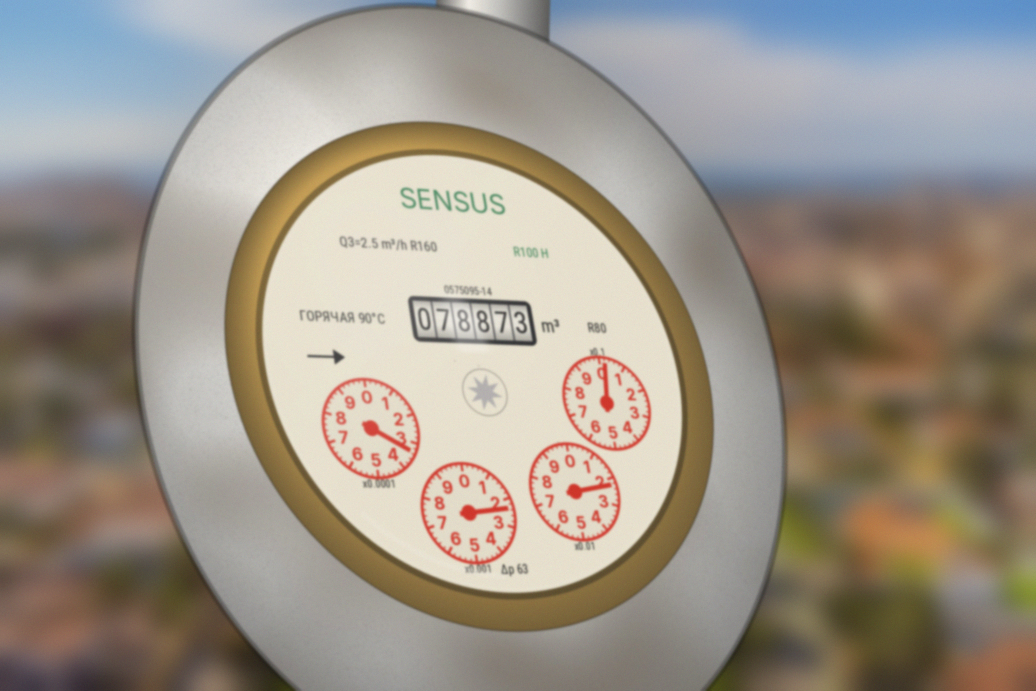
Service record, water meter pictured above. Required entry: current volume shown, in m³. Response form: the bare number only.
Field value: 78873.0223
